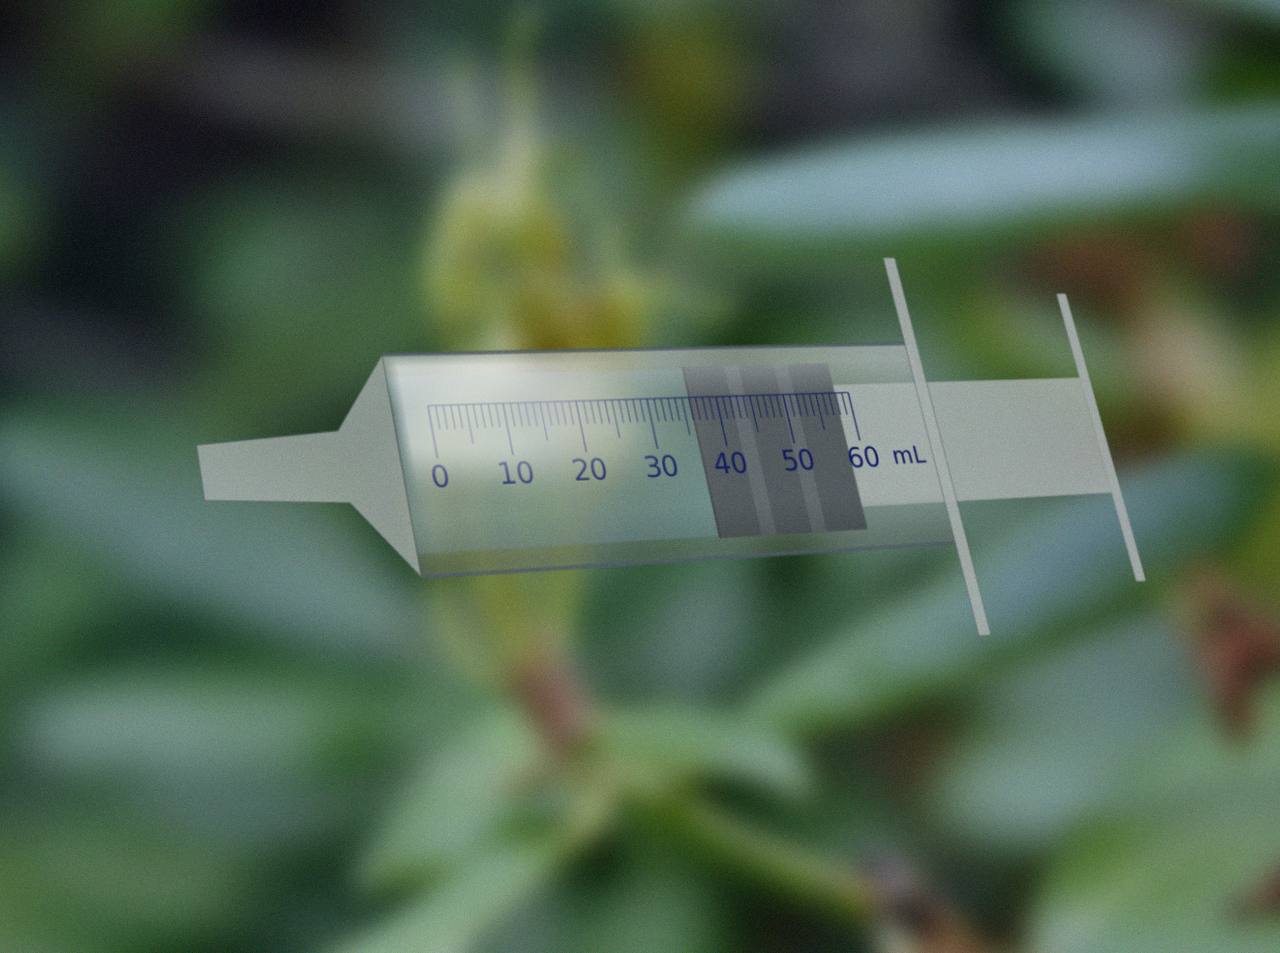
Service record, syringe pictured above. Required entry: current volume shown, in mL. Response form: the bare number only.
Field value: 36
